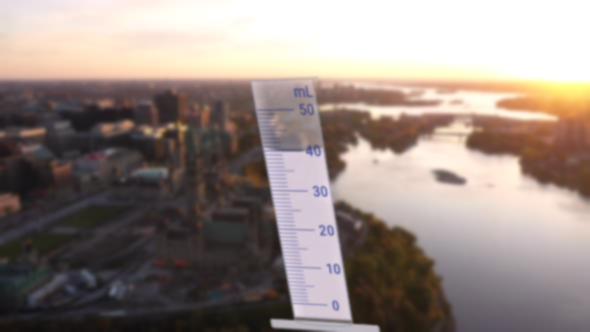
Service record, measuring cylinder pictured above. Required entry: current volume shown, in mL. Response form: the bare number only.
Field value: 40
